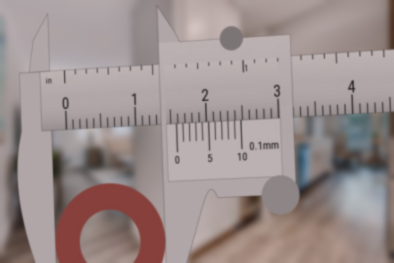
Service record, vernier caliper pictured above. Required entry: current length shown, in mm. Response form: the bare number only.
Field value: 15.8
